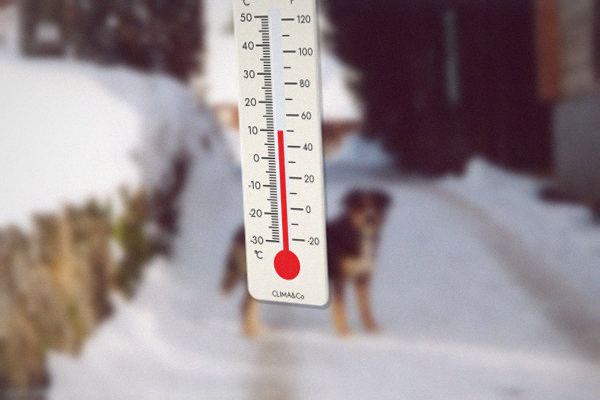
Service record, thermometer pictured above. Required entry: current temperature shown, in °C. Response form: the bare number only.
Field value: 10
